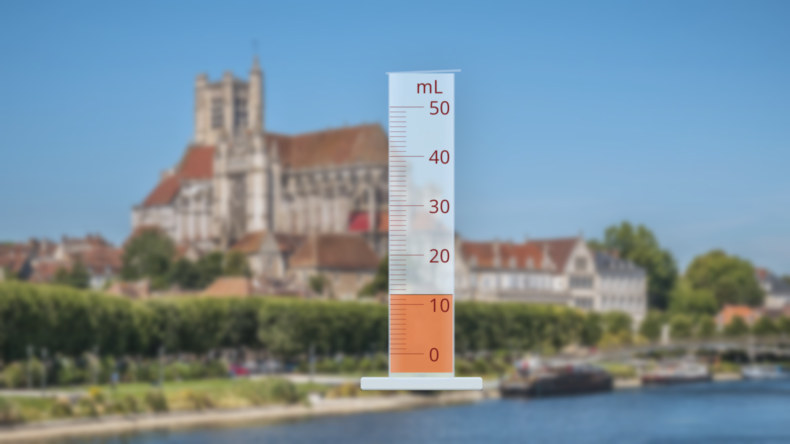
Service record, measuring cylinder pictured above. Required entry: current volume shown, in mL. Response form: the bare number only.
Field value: 12
